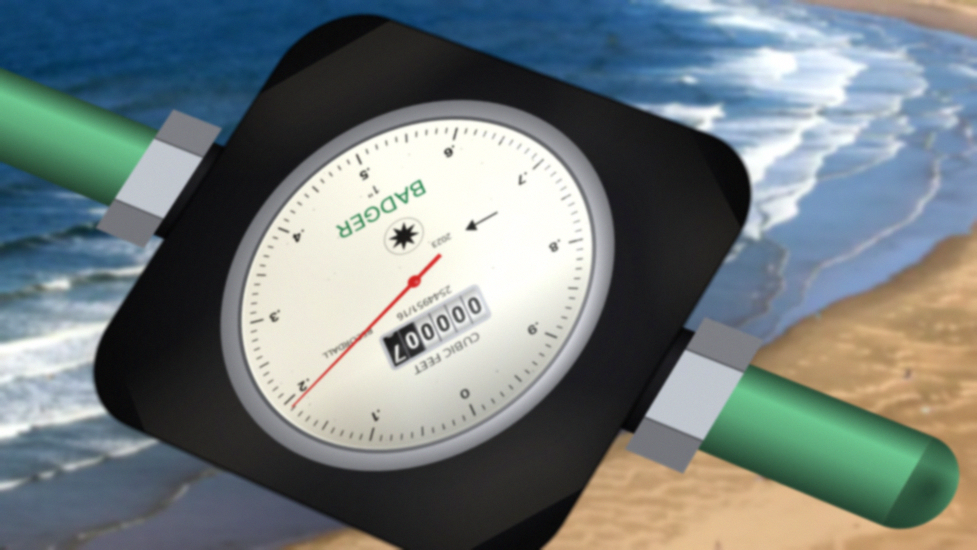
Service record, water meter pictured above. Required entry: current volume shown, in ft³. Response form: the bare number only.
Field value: 7.19
